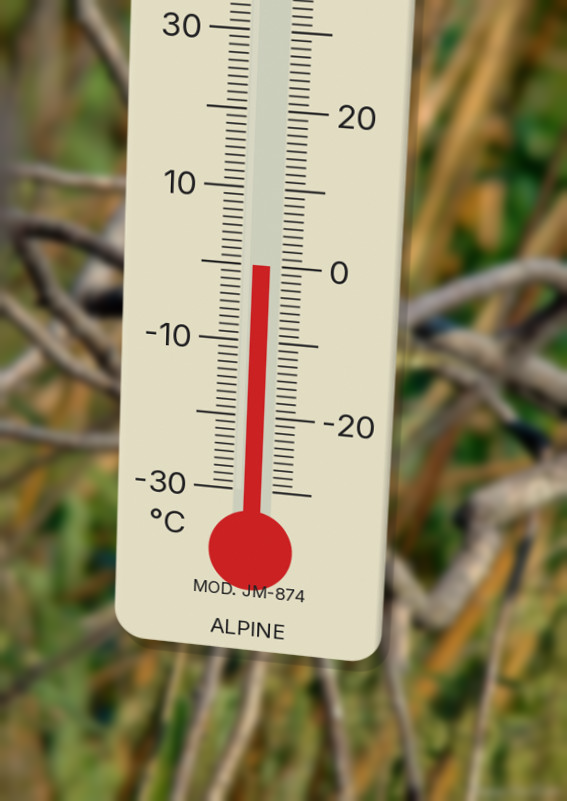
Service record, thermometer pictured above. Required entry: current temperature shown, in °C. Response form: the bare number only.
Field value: 0
